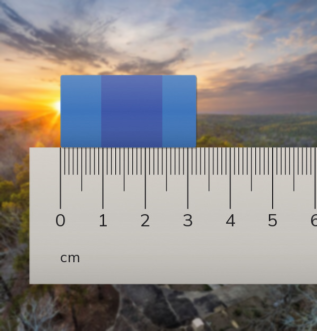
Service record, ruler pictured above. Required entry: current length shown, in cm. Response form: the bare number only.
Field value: 3.2
